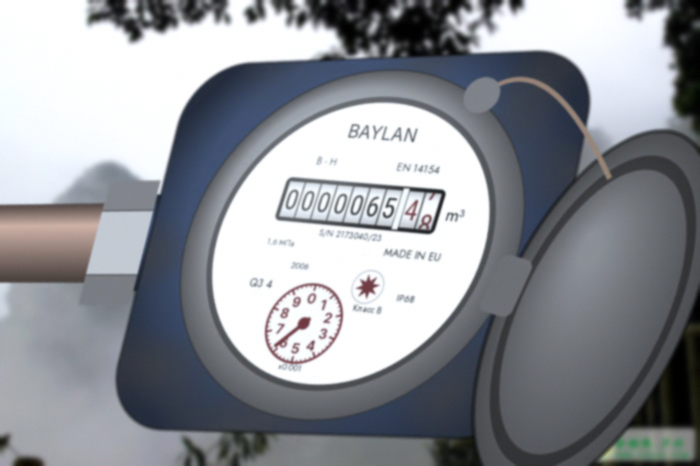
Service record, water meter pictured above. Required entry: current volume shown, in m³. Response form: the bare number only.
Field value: 65.476
